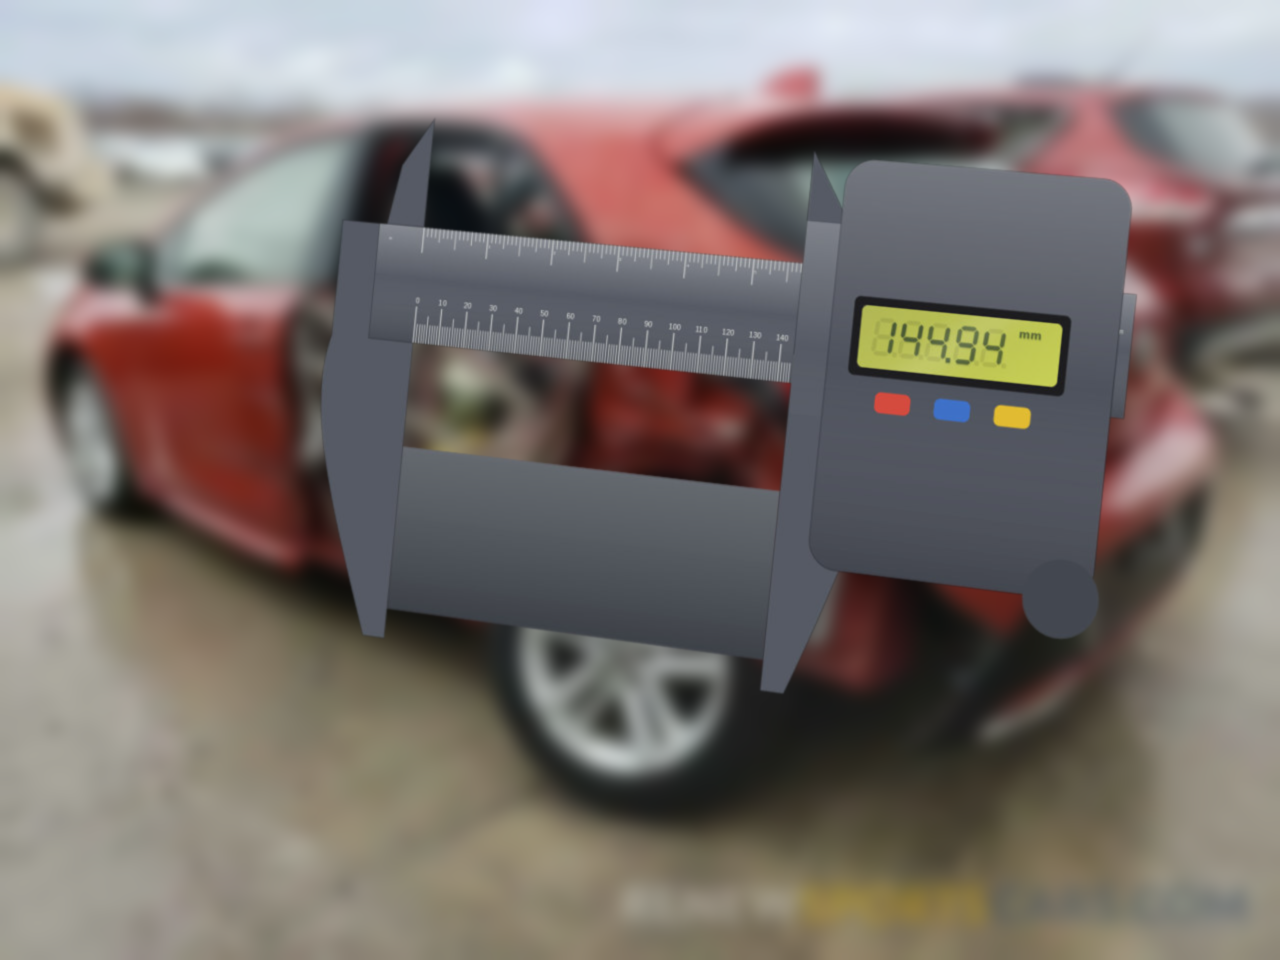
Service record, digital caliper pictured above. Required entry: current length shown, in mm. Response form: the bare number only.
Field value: 144.94
